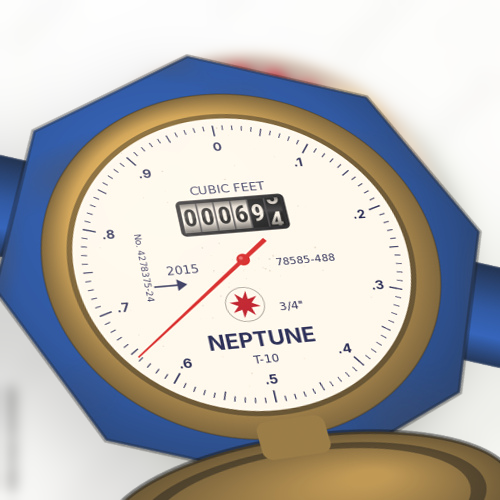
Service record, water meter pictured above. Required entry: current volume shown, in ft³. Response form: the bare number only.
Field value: 693.64
